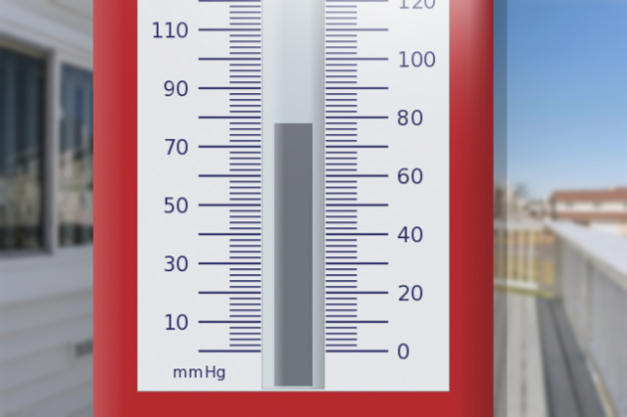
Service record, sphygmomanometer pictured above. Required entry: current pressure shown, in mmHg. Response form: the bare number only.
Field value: 78
